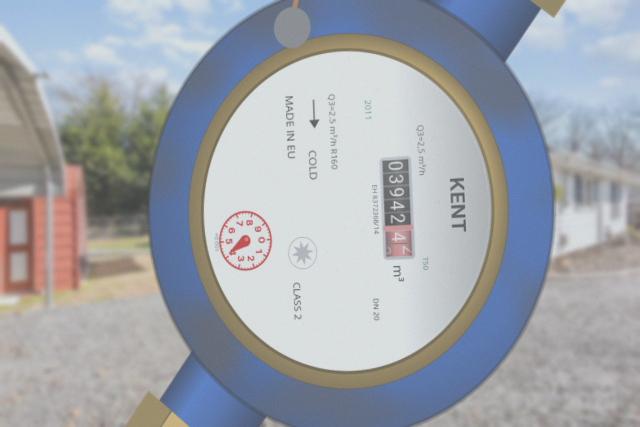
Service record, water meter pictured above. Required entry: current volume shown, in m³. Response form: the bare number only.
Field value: 3942.424
